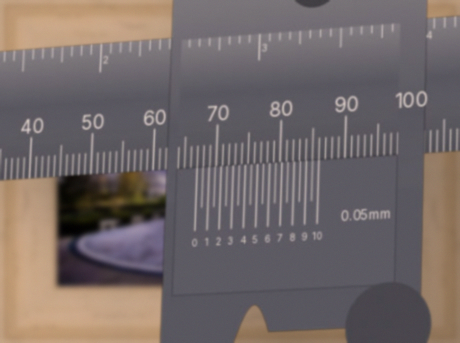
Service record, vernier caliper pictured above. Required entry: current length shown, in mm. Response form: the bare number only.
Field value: 67.0
